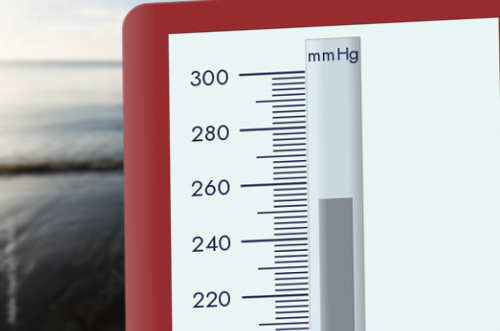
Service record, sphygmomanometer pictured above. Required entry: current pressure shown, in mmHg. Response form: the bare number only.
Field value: 254
